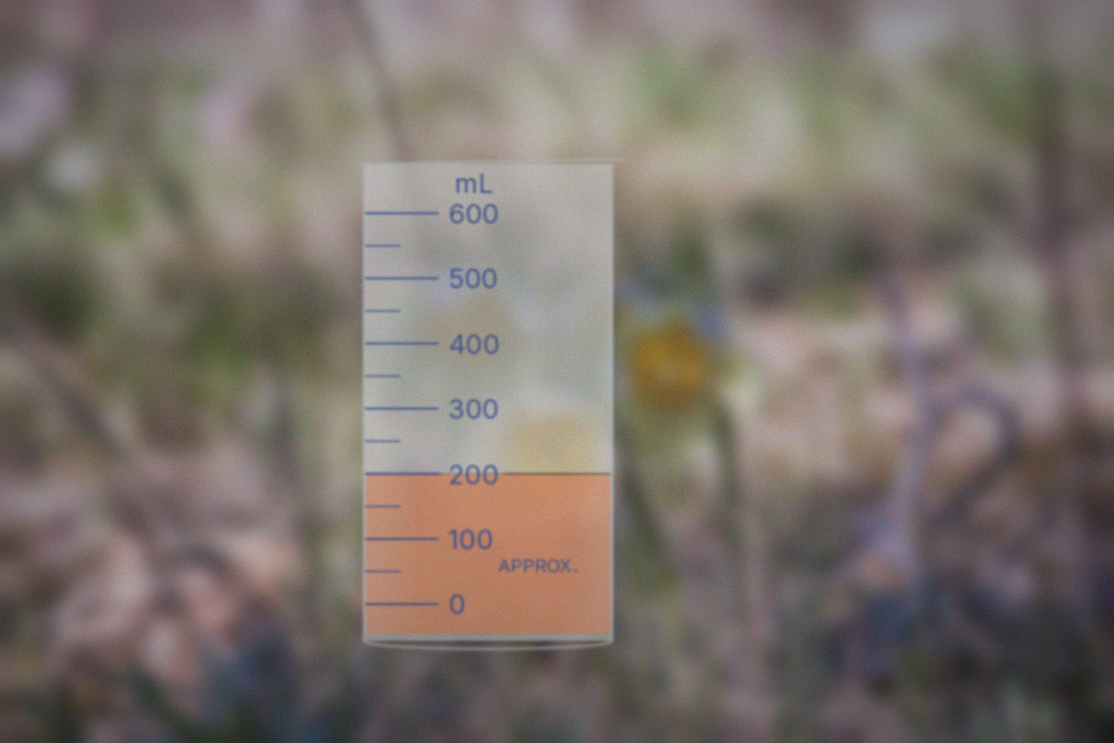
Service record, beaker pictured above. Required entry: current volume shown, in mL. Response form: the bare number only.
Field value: 200
